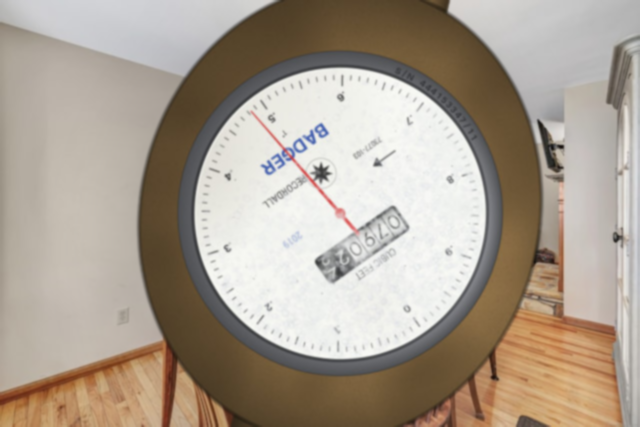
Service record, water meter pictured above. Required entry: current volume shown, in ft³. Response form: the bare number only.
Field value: 79022.48
